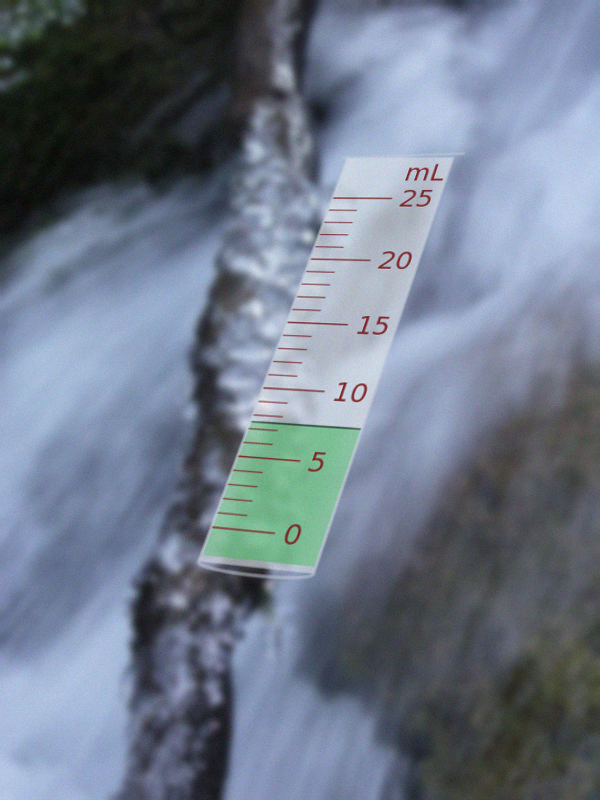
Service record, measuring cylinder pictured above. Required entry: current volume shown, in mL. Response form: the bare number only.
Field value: 7.5
